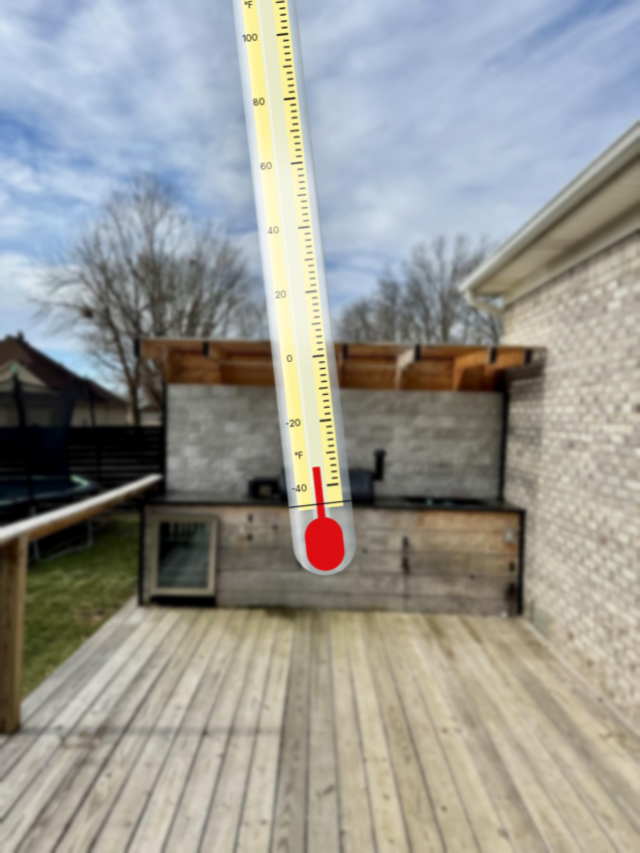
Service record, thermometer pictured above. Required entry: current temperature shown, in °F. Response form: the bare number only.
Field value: -34
